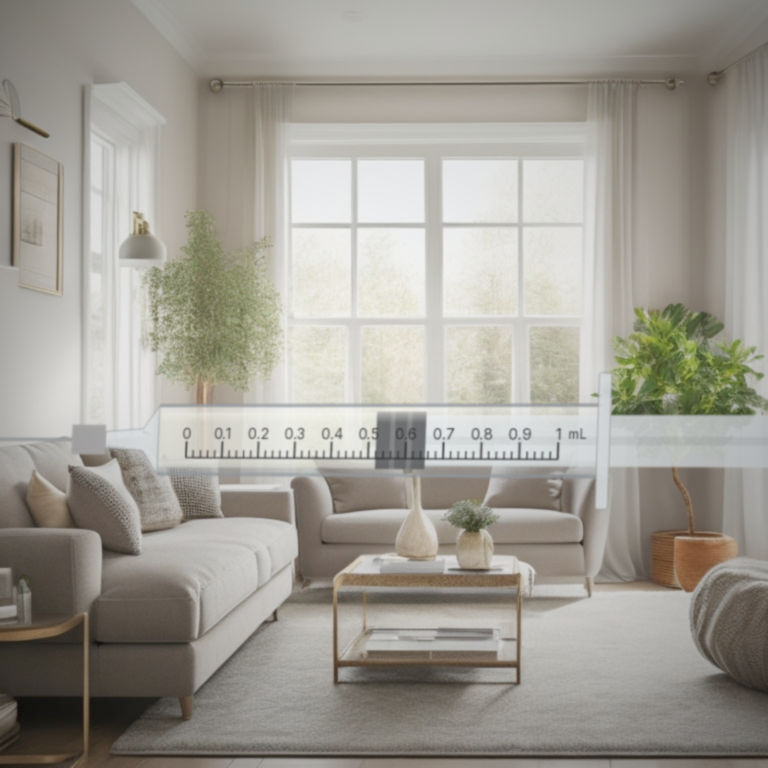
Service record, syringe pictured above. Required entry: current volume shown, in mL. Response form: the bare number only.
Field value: 0.52
